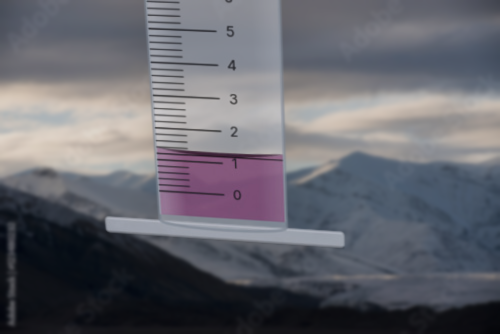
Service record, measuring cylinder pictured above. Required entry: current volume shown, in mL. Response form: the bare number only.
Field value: 1.2
